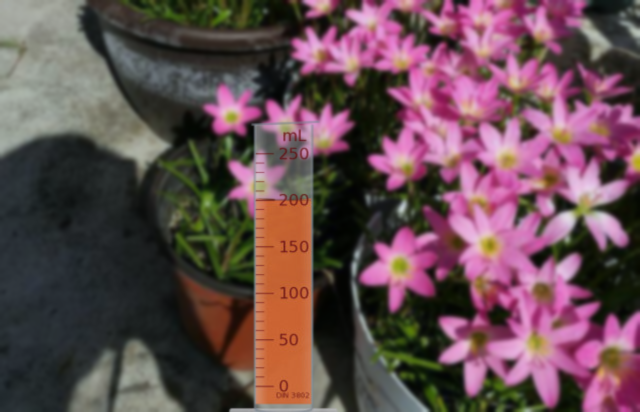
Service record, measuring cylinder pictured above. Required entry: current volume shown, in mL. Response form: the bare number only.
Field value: 200
